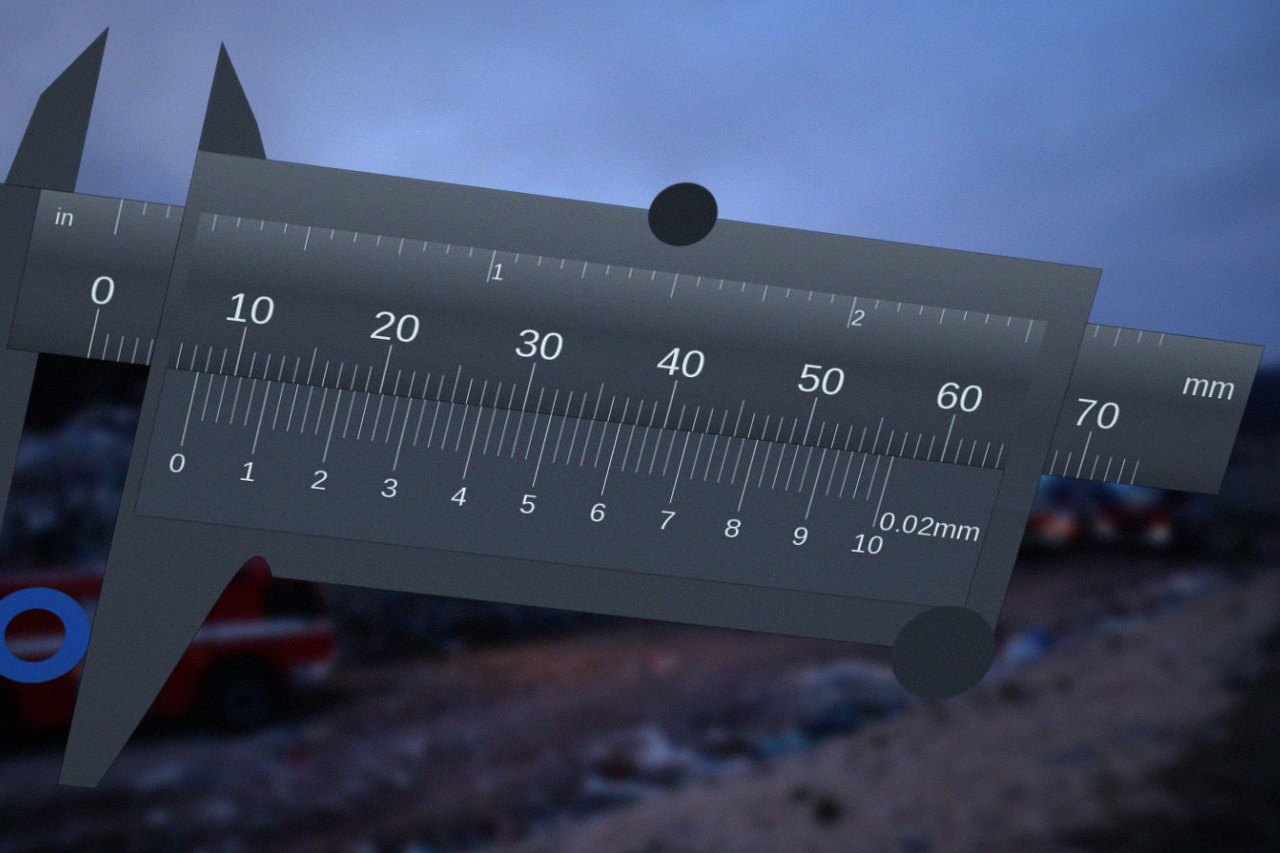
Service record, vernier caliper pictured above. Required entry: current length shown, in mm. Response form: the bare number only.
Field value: 7.5
